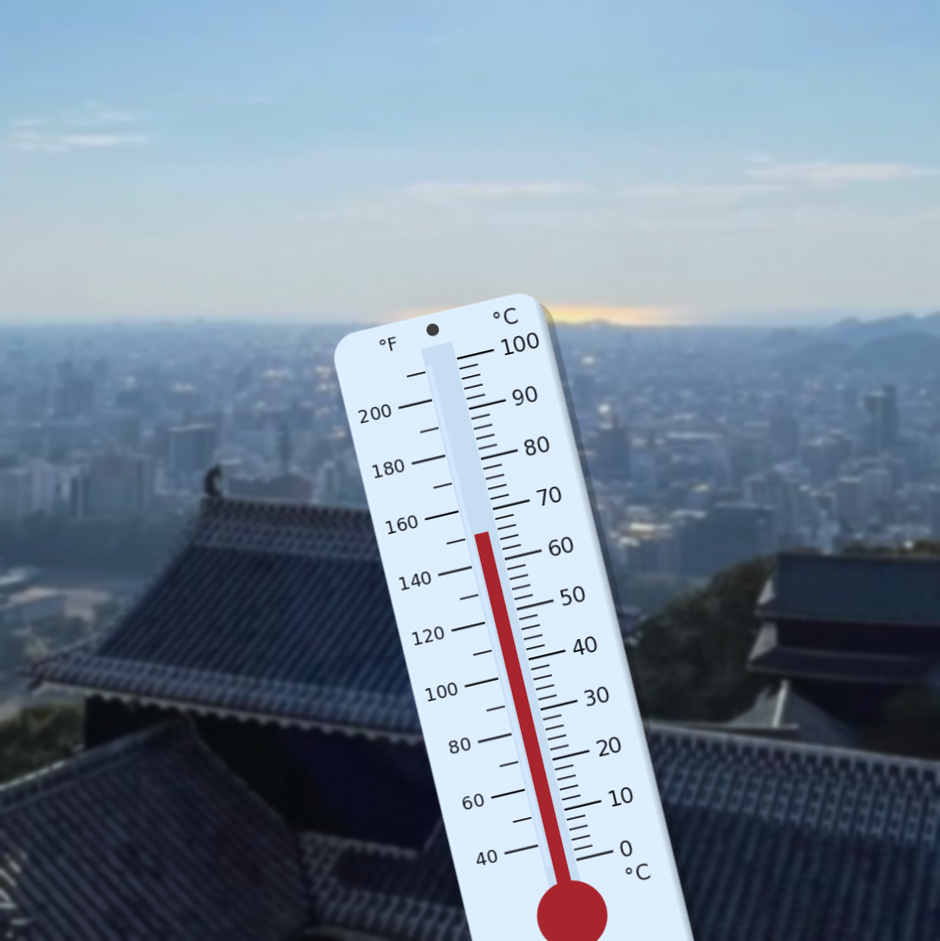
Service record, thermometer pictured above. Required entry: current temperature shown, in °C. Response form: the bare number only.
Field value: 66
